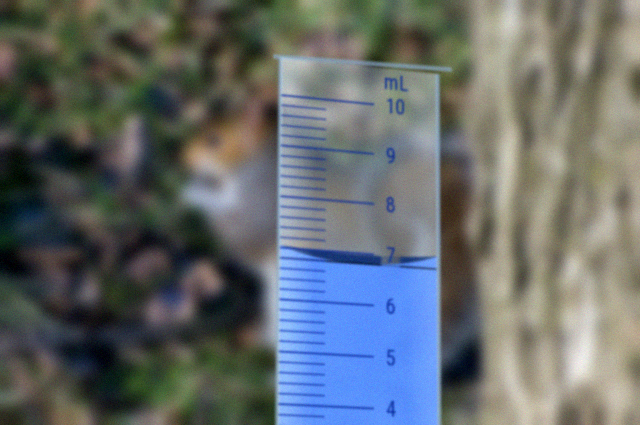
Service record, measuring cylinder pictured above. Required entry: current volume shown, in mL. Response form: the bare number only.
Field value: 6.8
